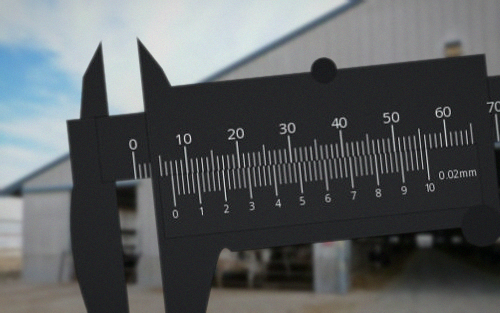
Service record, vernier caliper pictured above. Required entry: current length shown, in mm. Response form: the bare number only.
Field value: 7.0
